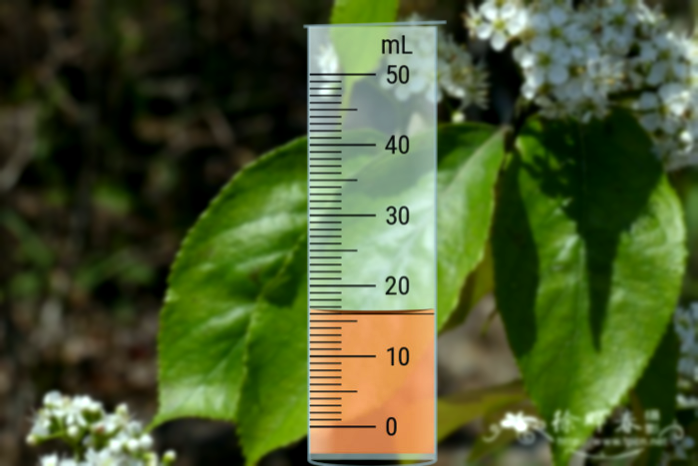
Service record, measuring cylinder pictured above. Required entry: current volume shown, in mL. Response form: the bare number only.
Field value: 16
